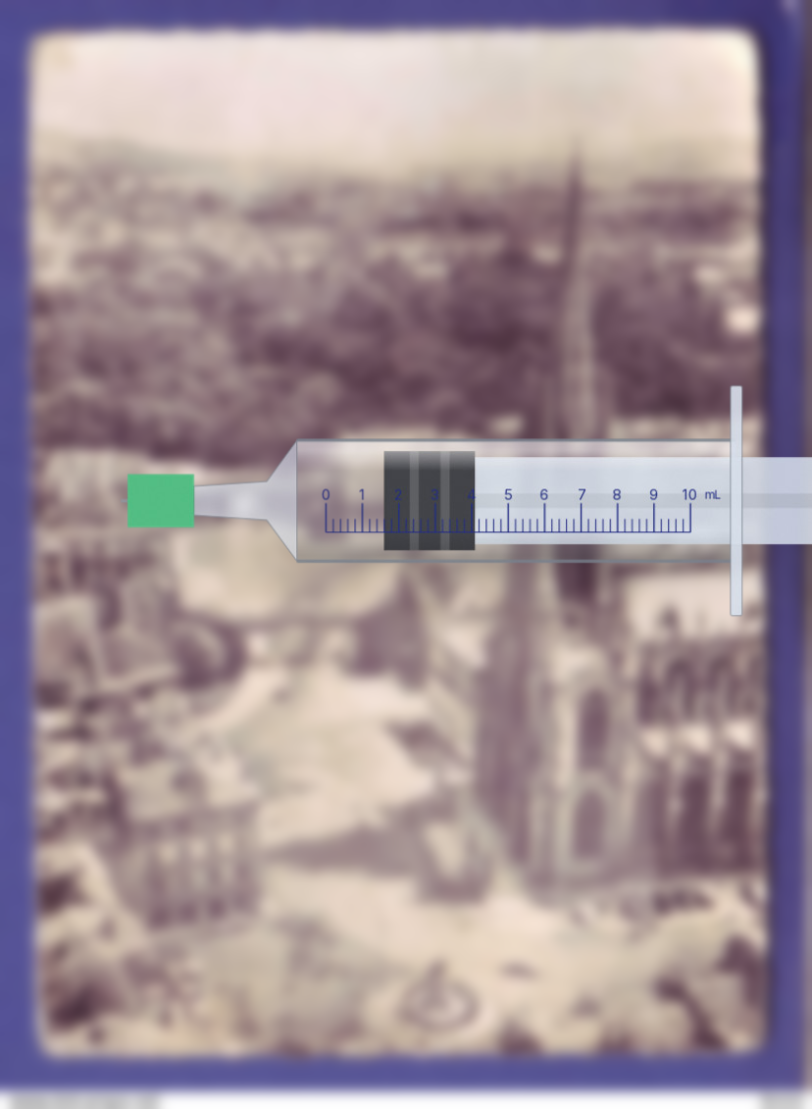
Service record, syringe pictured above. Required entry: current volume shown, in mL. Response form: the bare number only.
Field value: 1.6
